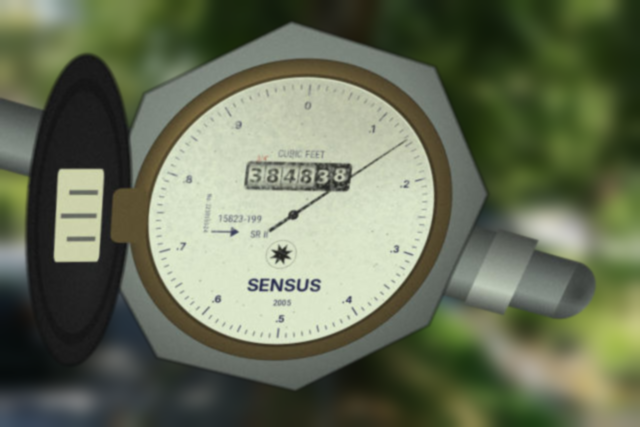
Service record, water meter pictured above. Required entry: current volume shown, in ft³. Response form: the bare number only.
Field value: 384838.14
